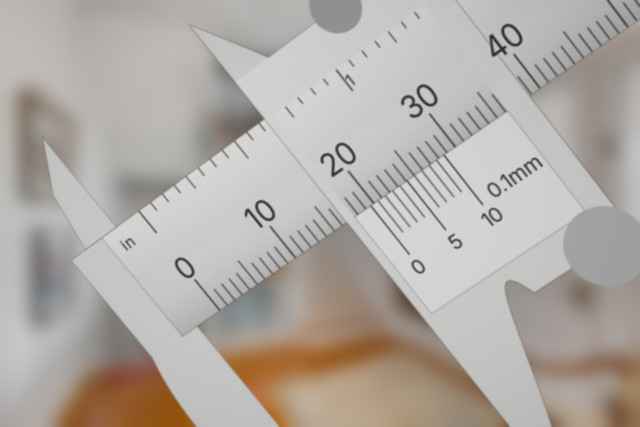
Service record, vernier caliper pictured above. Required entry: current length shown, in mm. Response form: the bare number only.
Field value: 19.6
